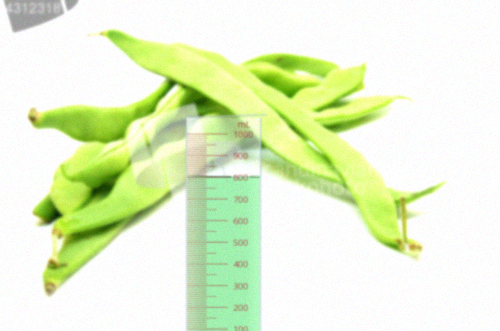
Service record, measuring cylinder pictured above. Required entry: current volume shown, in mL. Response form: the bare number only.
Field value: 800
